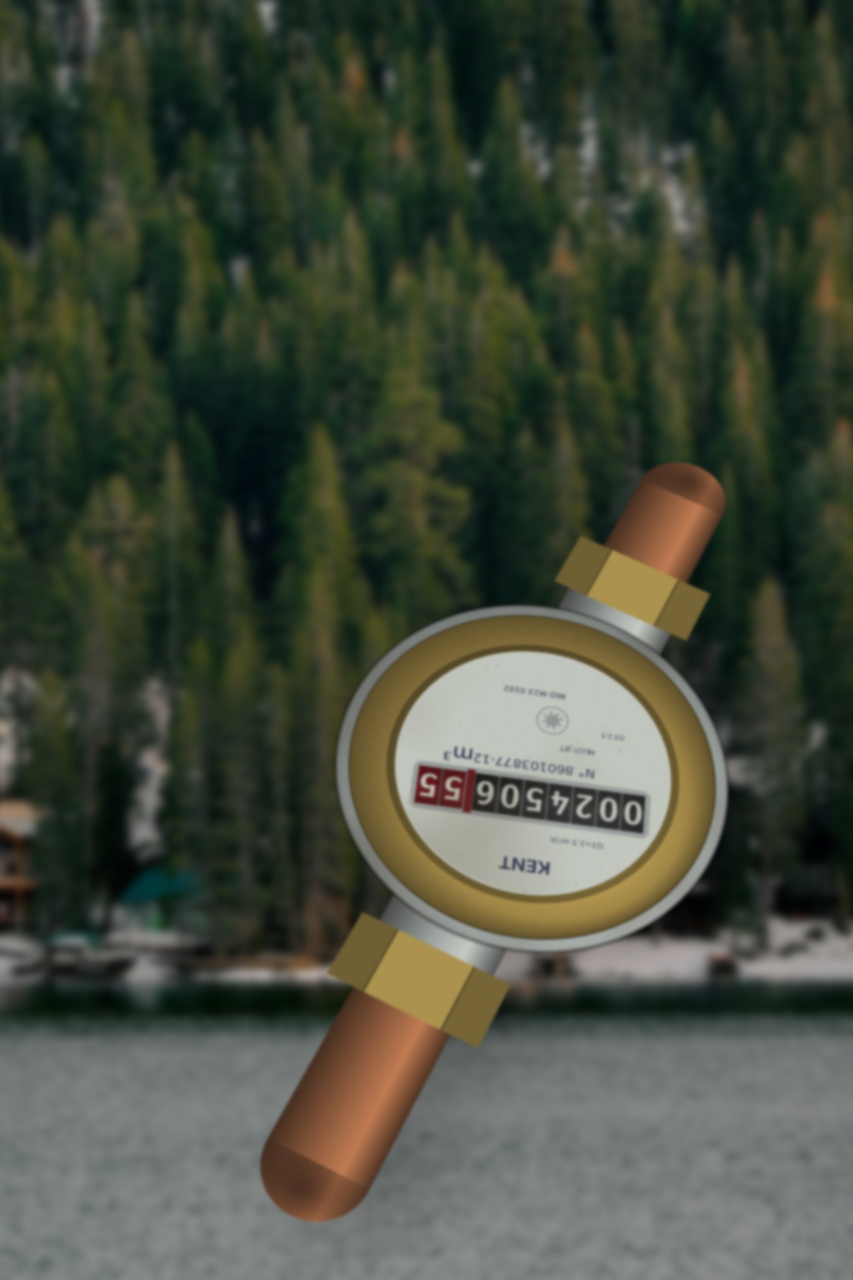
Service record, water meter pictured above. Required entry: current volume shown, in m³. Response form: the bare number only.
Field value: 24506.55
